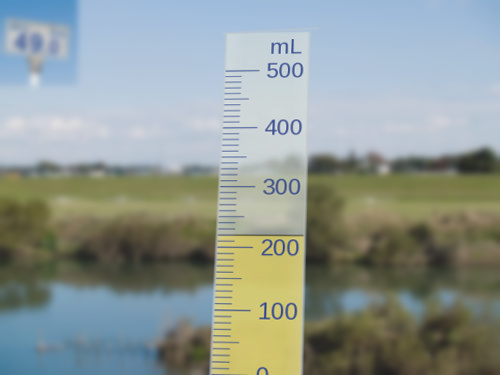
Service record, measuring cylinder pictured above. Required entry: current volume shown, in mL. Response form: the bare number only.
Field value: 220
